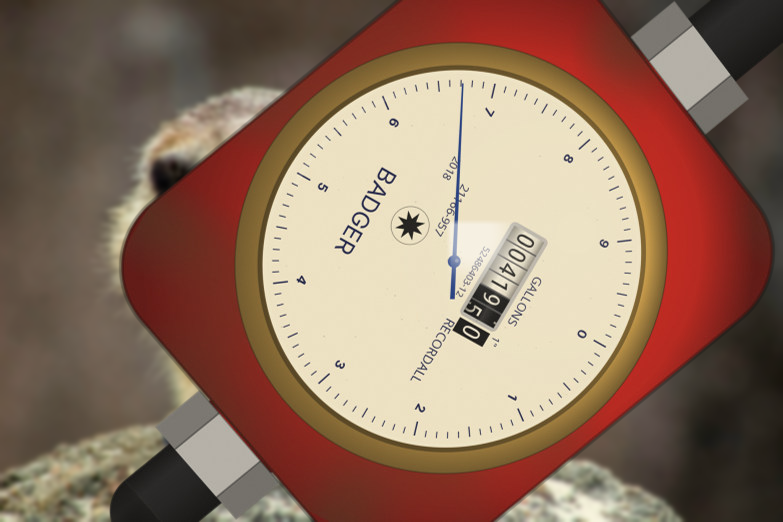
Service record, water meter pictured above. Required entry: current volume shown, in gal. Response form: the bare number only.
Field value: 41946.7
